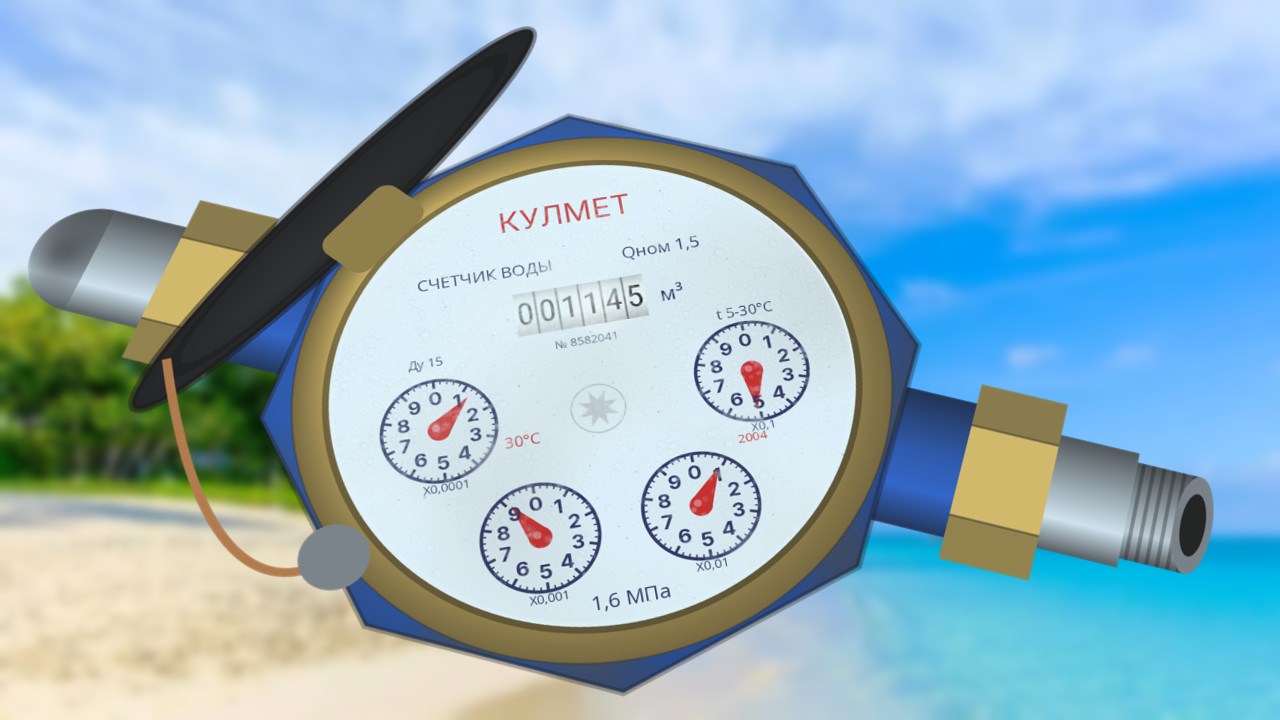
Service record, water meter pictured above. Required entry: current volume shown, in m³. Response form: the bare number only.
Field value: 1145.5091
